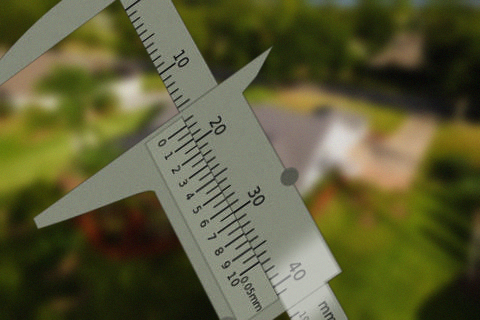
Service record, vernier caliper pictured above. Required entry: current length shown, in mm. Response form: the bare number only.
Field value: 17.6
